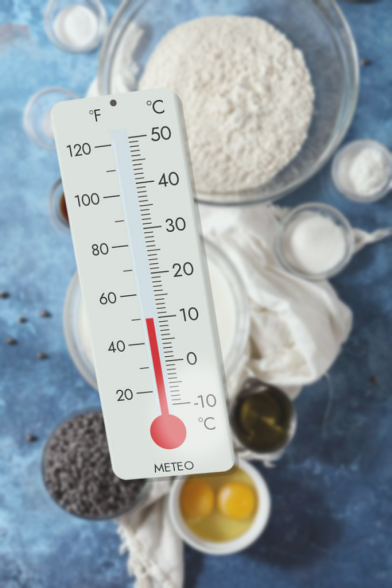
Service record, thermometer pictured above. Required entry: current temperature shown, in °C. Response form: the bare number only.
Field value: 10
